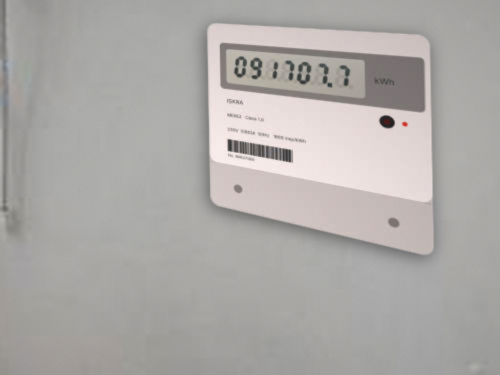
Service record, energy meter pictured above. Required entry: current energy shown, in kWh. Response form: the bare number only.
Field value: 91707.7
